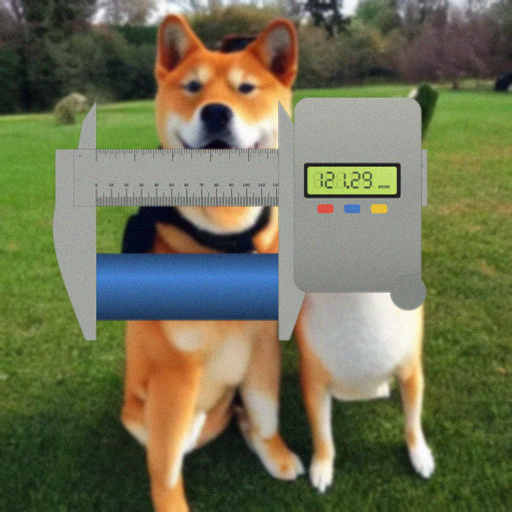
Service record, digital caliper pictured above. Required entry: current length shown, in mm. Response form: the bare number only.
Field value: 121.29
